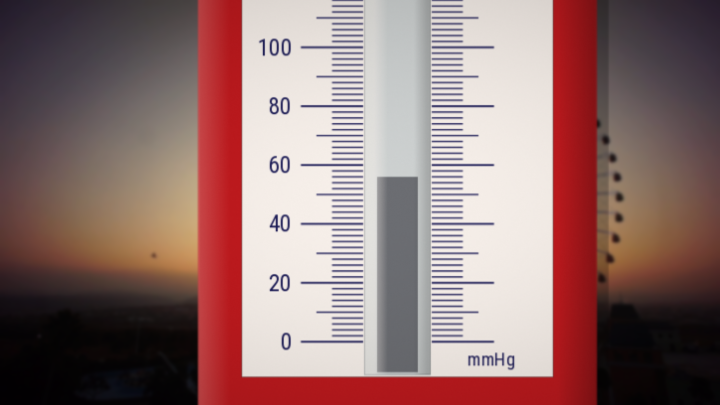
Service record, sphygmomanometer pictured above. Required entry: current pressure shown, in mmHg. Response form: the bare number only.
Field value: 56
